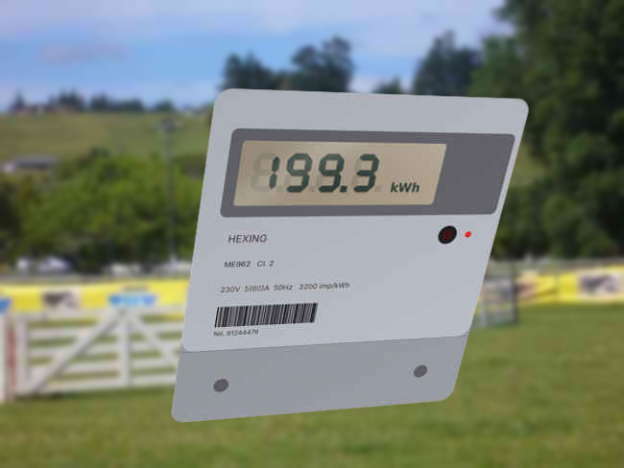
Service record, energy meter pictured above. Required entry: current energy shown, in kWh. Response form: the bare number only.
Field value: 199.3
